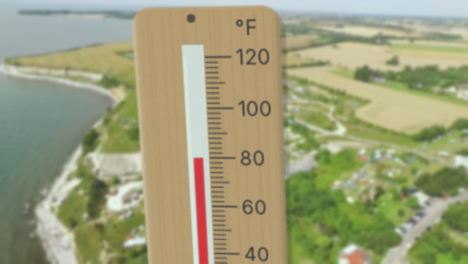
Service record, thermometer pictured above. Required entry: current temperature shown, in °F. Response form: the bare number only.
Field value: 80
